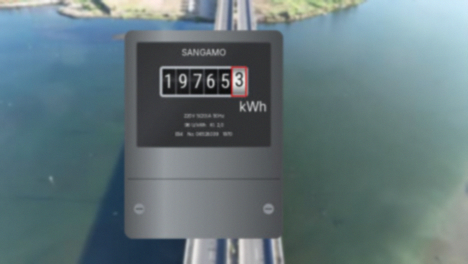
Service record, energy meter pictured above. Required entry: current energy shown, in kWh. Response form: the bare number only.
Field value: 19765.3
